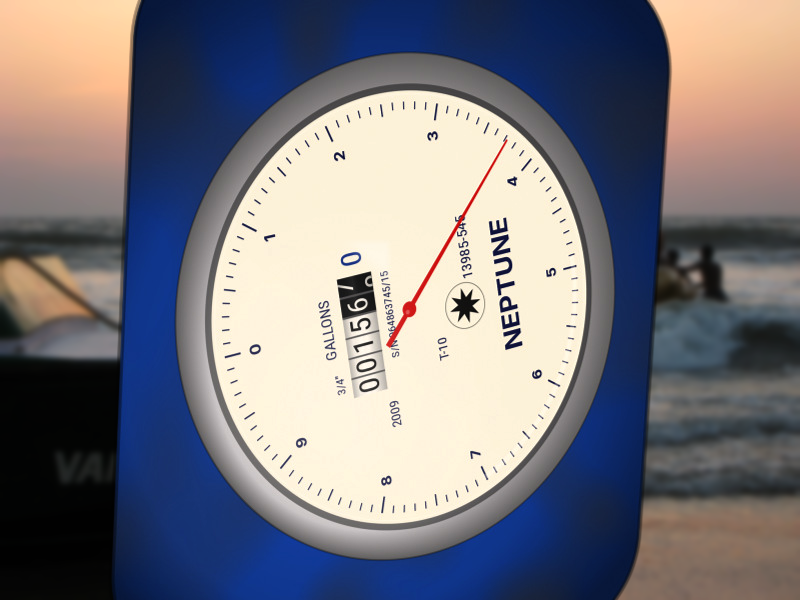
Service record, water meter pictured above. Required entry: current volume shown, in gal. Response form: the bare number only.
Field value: 15673.7
